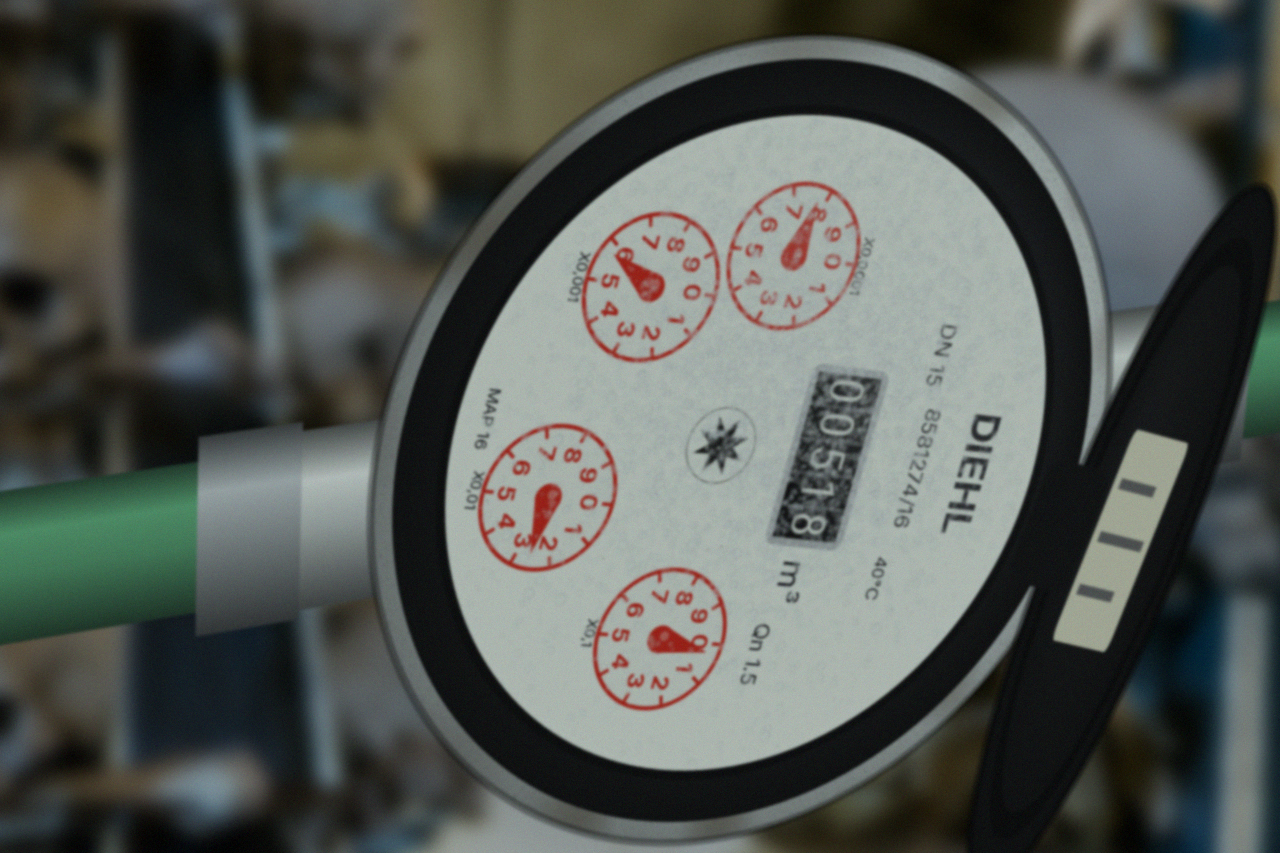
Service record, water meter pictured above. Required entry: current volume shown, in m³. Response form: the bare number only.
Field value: 518.0257
